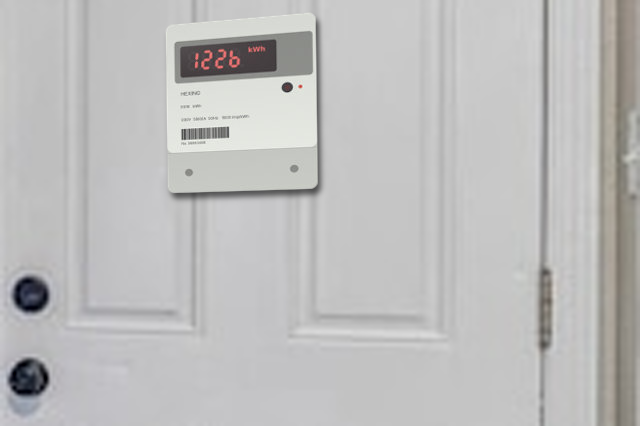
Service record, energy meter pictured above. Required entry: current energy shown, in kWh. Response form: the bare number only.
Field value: 1226
